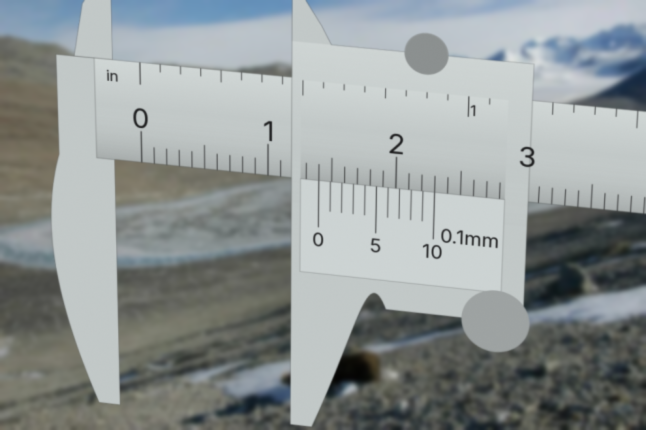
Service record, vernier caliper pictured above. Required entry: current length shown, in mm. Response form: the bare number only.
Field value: 14.0
